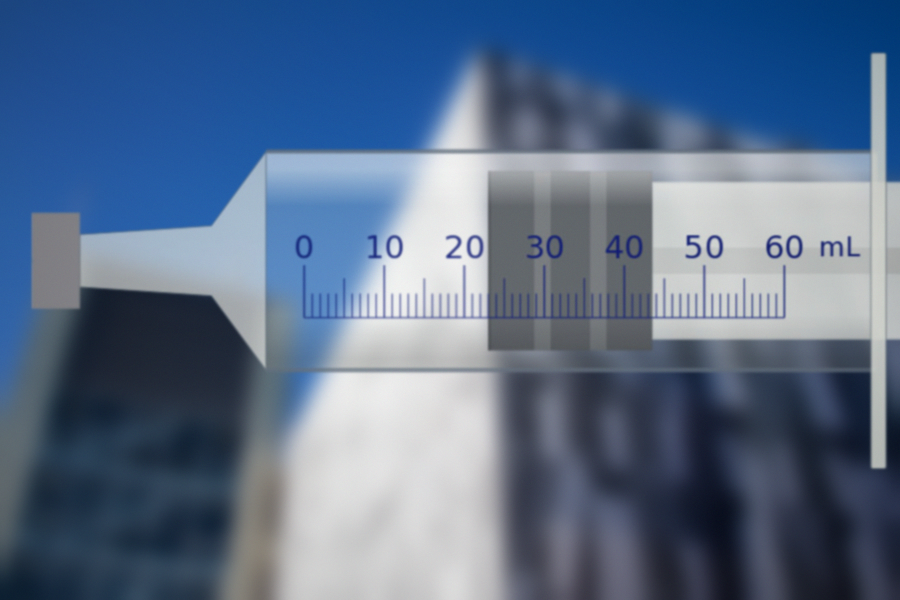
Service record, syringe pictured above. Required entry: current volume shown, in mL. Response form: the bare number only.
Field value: 23
